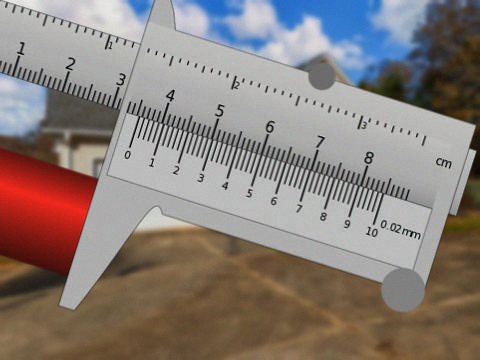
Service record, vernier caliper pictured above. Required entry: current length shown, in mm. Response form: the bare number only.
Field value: 35.5
